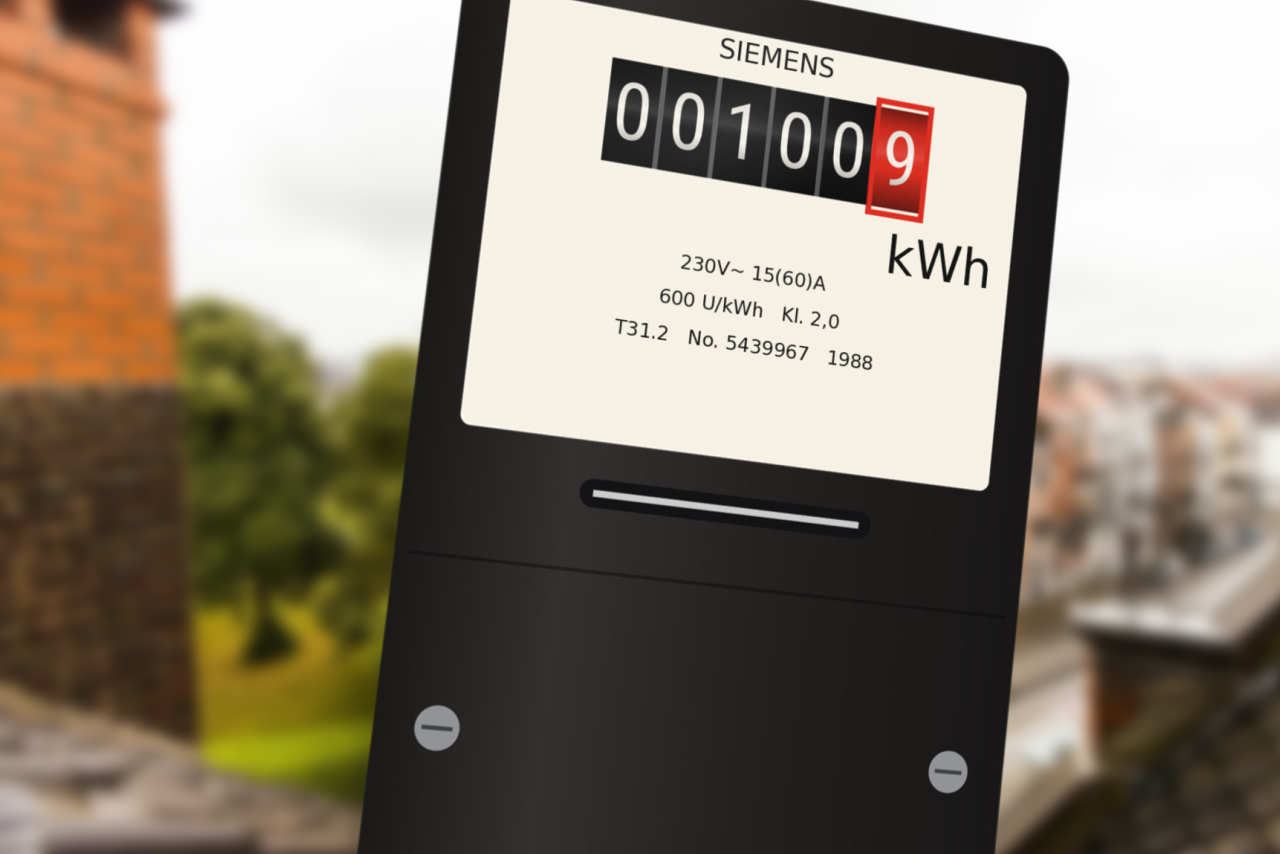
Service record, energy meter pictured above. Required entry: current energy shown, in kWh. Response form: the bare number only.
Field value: 100.9
